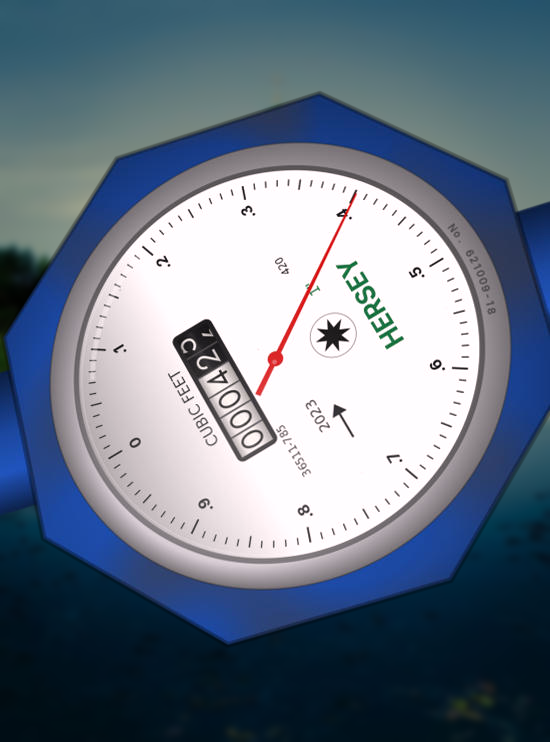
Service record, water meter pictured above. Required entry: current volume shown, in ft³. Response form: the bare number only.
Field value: 425.40
